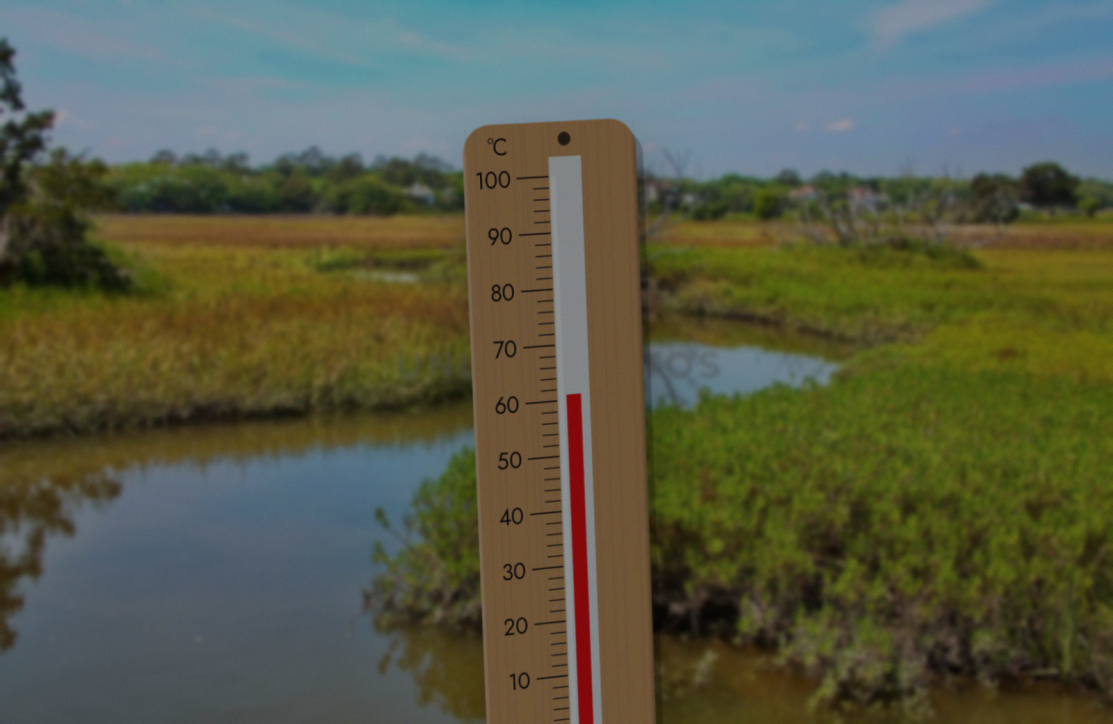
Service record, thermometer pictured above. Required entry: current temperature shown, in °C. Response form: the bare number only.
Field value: 61
